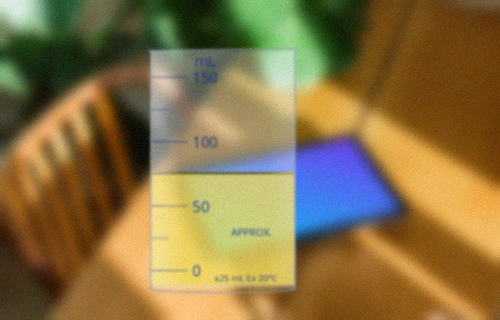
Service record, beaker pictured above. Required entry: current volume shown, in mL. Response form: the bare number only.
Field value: 75
